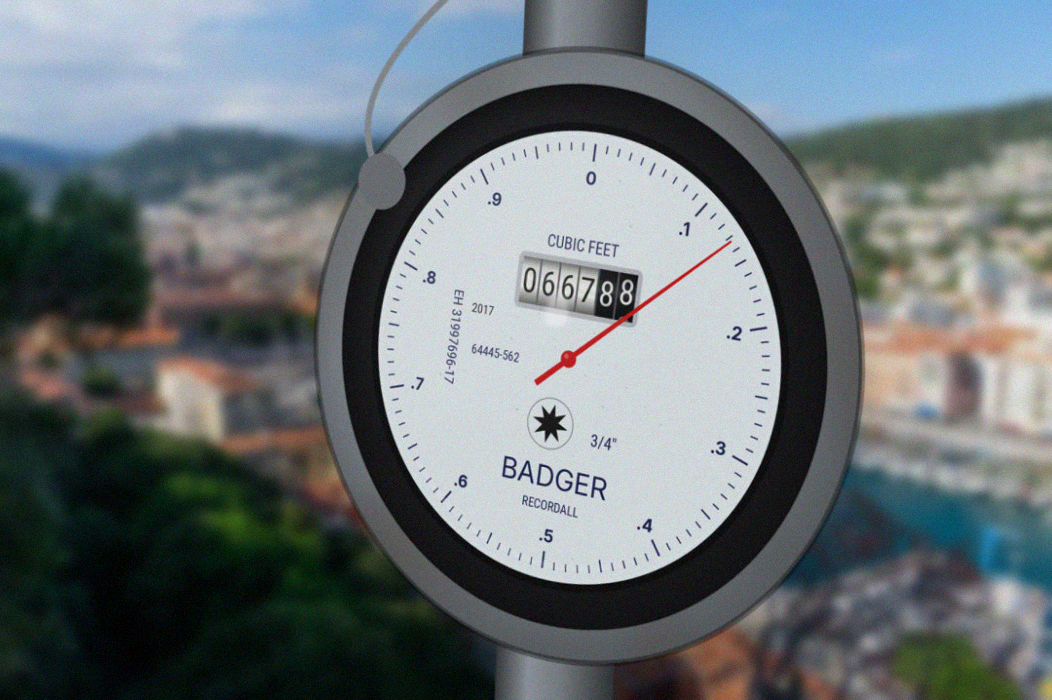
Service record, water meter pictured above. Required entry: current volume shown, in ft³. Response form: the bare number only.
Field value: 66788.13
